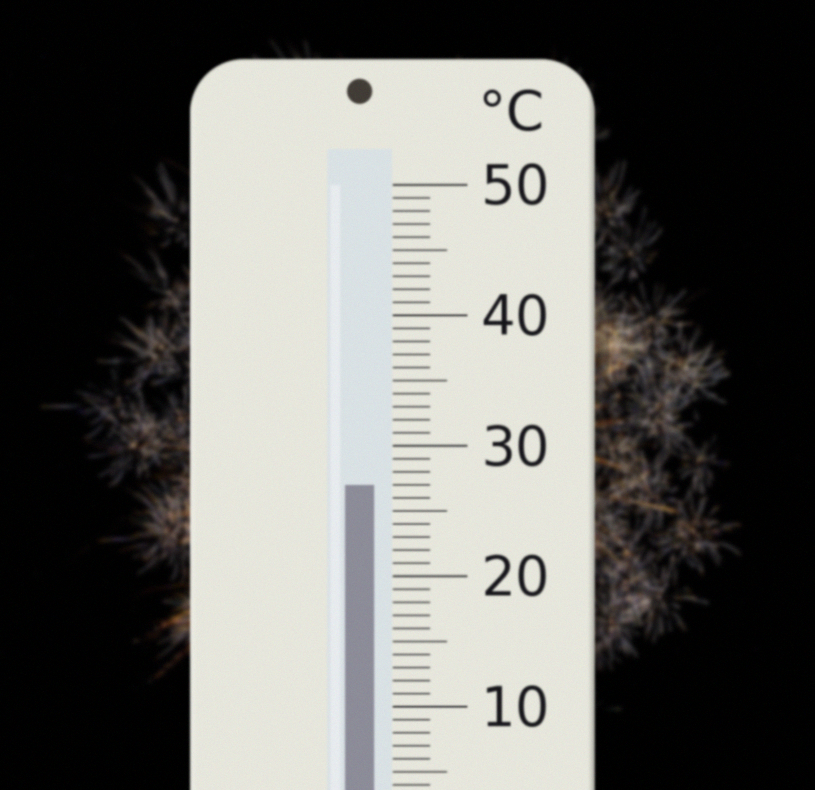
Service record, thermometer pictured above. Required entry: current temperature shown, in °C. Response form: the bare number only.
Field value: 27
